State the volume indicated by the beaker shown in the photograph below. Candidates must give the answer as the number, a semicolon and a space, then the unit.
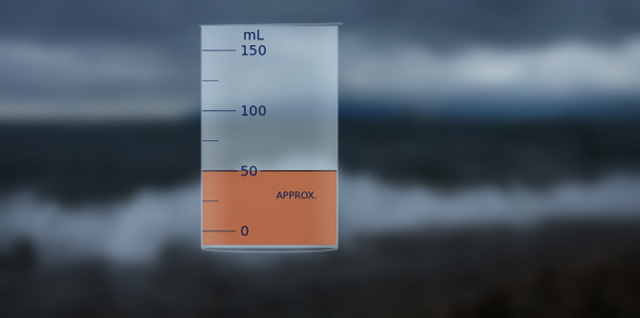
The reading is 50; mL
